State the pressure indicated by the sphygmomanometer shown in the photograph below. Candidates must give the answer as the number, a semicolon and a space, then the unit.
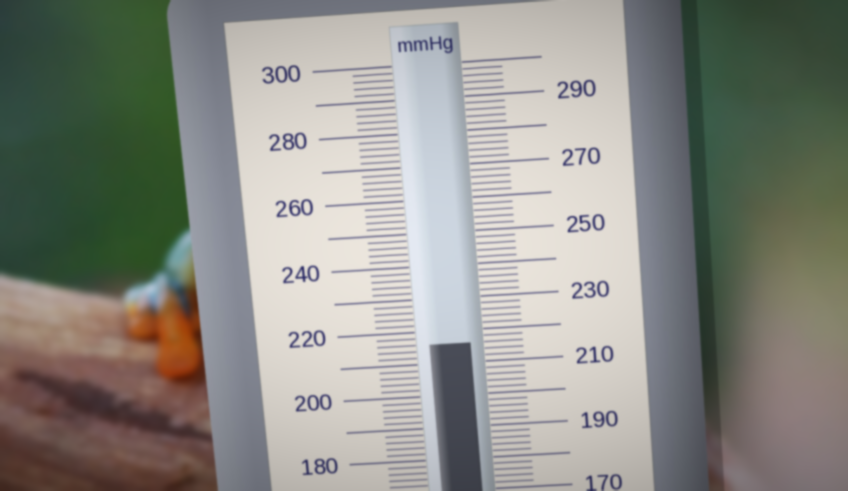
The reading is 216; mmHg
